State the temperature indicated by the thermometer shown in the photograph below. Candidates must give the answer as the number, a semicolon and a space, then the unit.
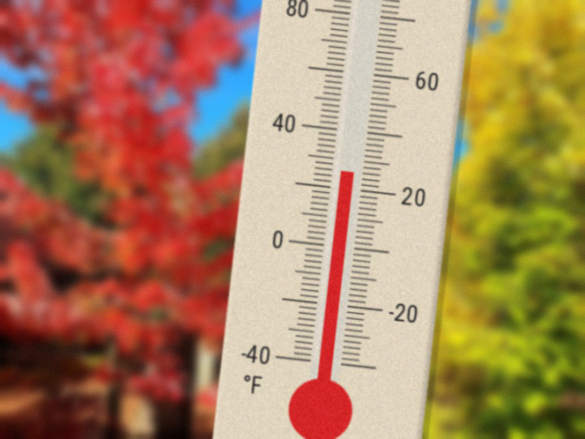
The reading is 26; °F
